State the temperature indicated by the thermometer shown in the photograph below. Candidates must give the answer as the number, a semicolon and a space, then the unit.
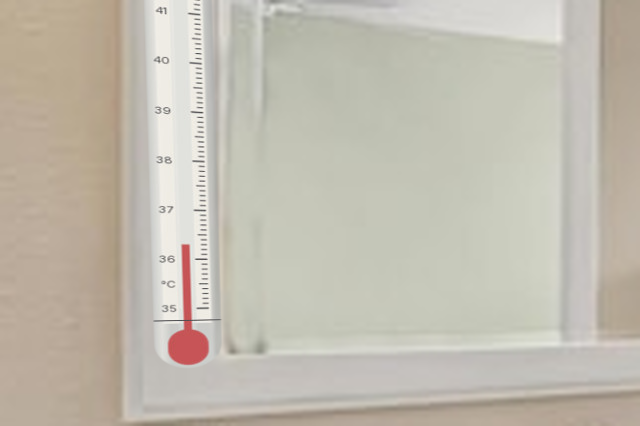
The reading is 36.3; °C
